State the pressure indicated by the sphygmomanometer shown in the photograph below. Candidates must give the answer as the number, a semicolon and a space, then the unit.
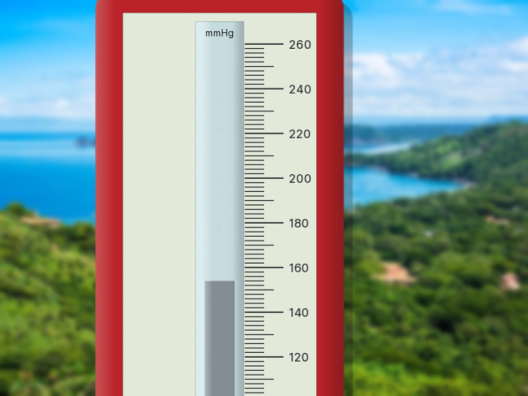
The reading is 154; mmHg
